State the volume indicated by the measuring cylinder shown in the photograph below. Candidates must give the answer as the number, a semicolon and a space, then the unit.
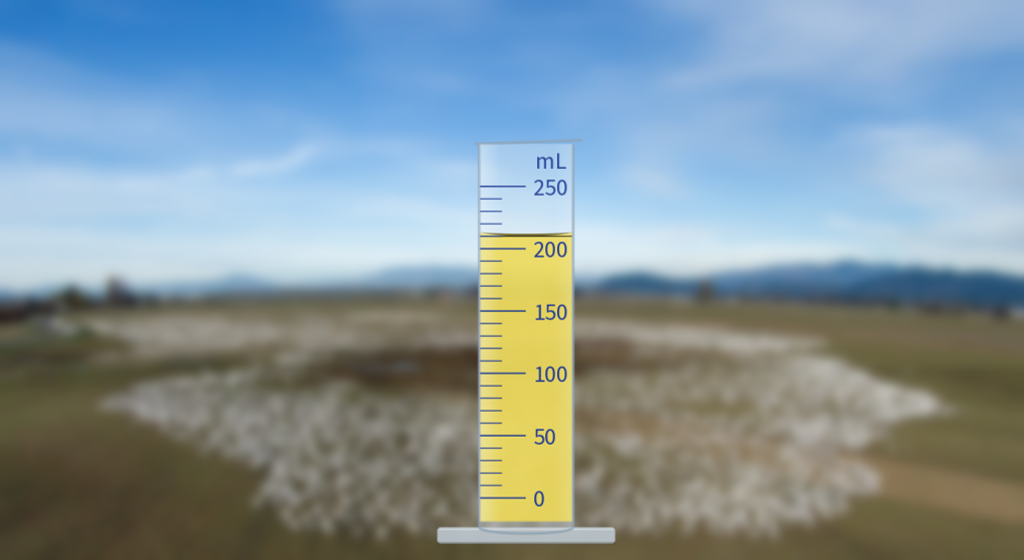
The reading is 210; mL
